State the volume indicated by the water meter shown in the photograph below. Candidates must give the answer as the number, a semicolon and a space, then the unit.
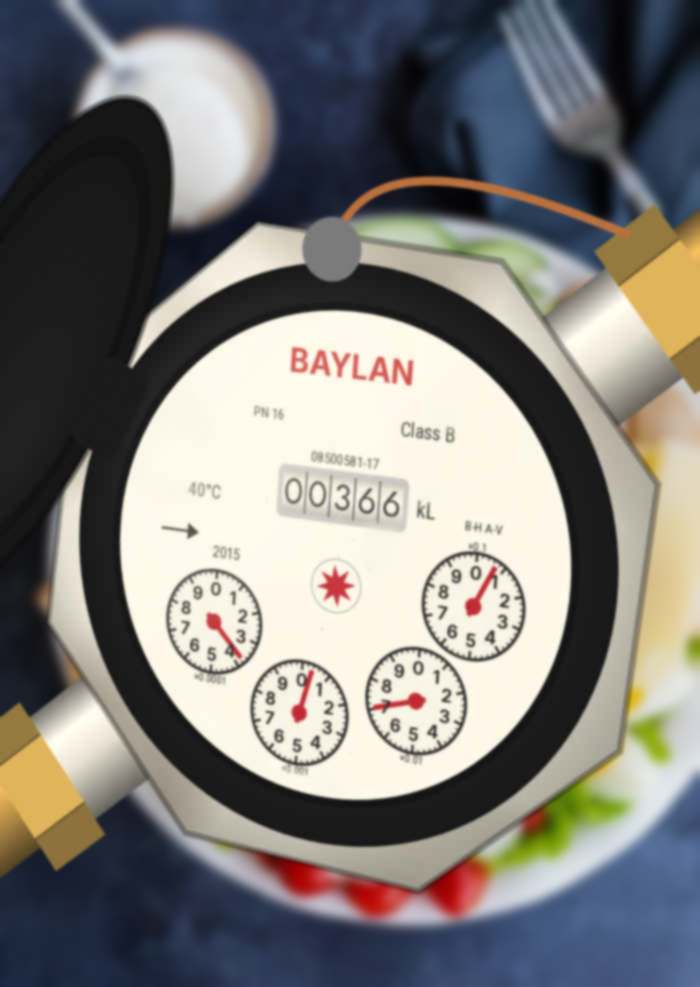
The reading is 366.0703; kL
